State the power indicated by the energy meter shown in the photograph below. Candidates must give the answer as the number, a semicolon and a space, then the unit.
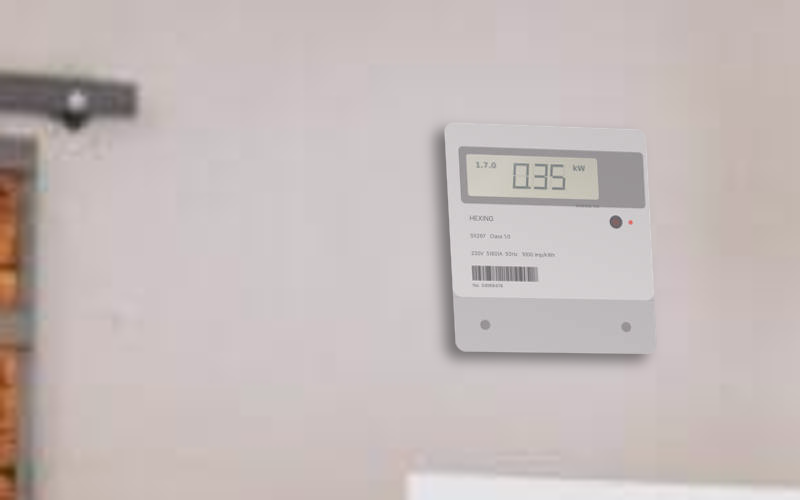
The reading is 0.35; kW
